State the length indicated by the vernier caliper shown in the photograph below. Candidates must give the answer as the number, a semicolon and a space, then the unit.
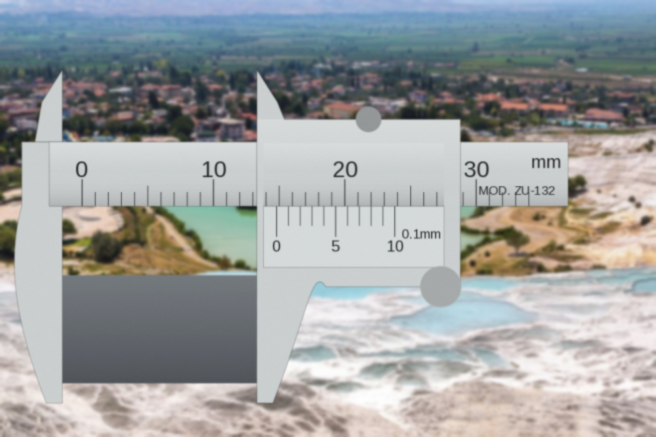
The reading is 14.8; mm
